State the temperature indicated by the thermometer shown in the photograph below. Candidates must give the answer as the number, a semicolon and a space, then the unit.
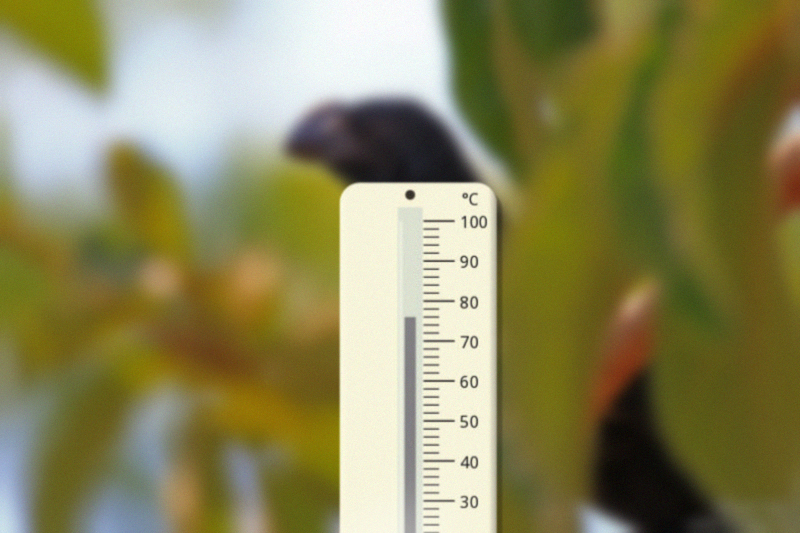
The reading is 76; °C
